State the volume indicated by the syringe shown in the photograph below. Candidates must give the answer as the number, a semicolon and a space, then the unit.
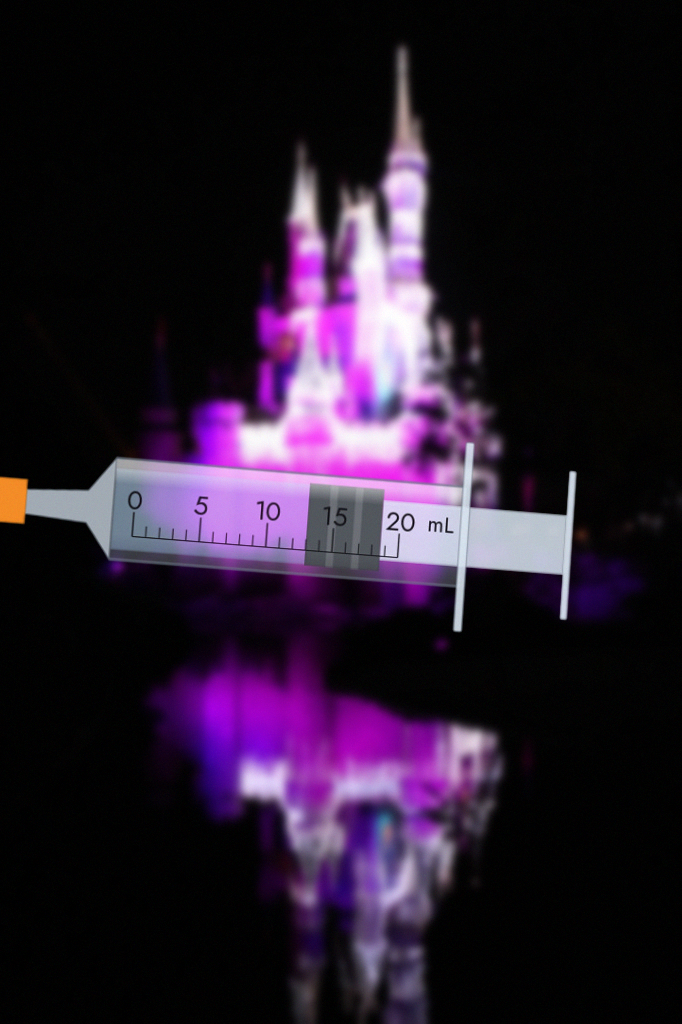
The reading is 13; mL
